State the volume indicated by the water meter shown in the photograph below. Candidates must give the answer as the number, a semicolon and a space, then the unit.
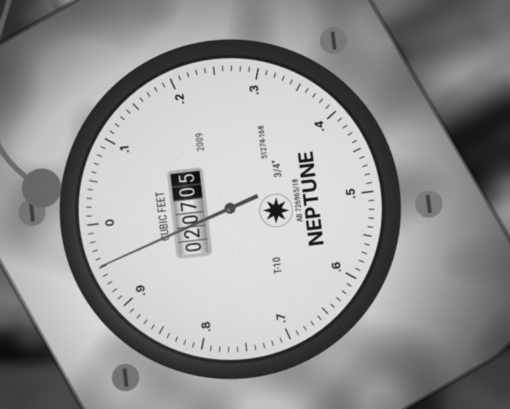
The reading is 20704.95; ft³
